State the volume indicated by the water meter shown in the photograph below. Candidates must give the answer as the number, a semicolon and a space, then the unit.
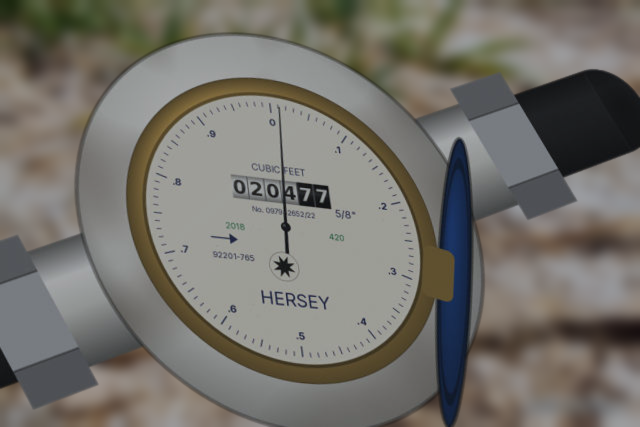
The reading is 20477.01; ft³
